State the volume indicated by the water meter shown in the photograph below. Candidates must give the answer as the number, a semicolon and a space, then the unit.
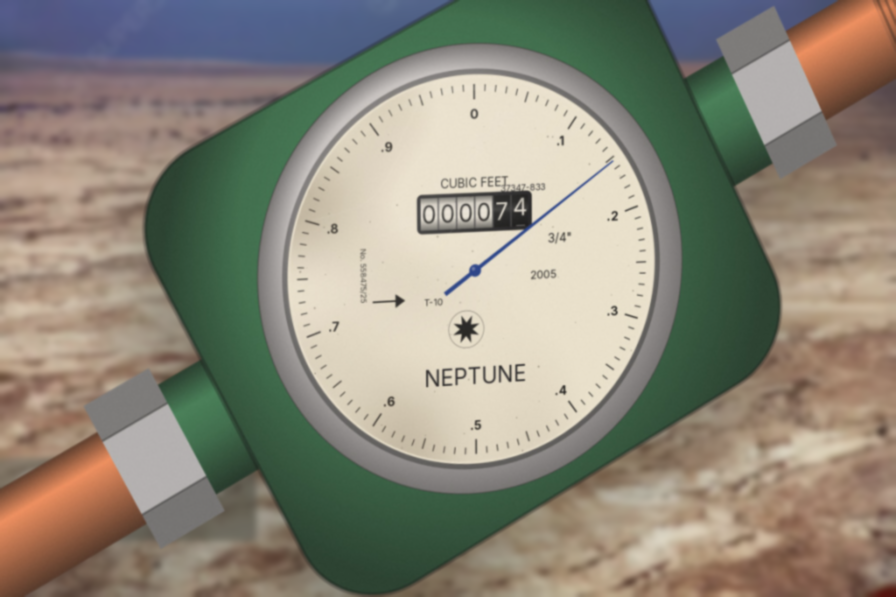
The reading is 74.15; ft³
